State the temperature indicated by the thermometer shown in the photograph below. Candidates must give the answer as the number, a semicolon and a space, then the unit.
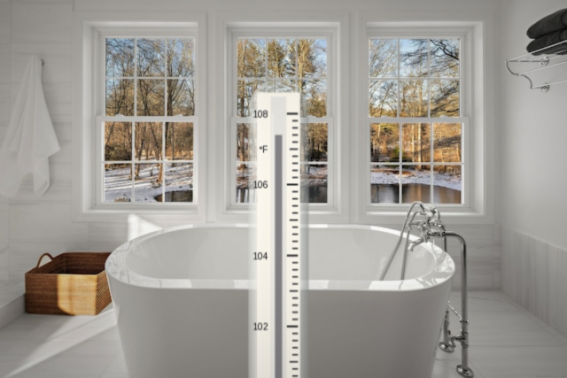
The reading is 107.4; °F
